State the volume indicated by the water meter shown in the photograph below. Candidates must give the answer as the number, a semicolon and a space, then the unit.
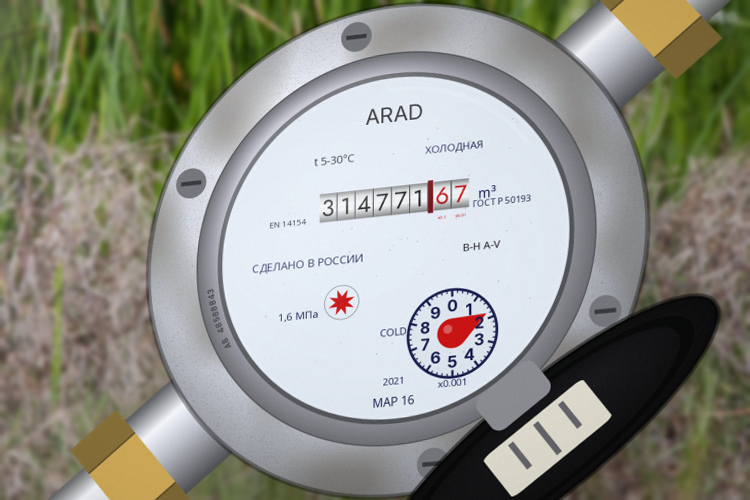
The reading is 314771.671; m³
